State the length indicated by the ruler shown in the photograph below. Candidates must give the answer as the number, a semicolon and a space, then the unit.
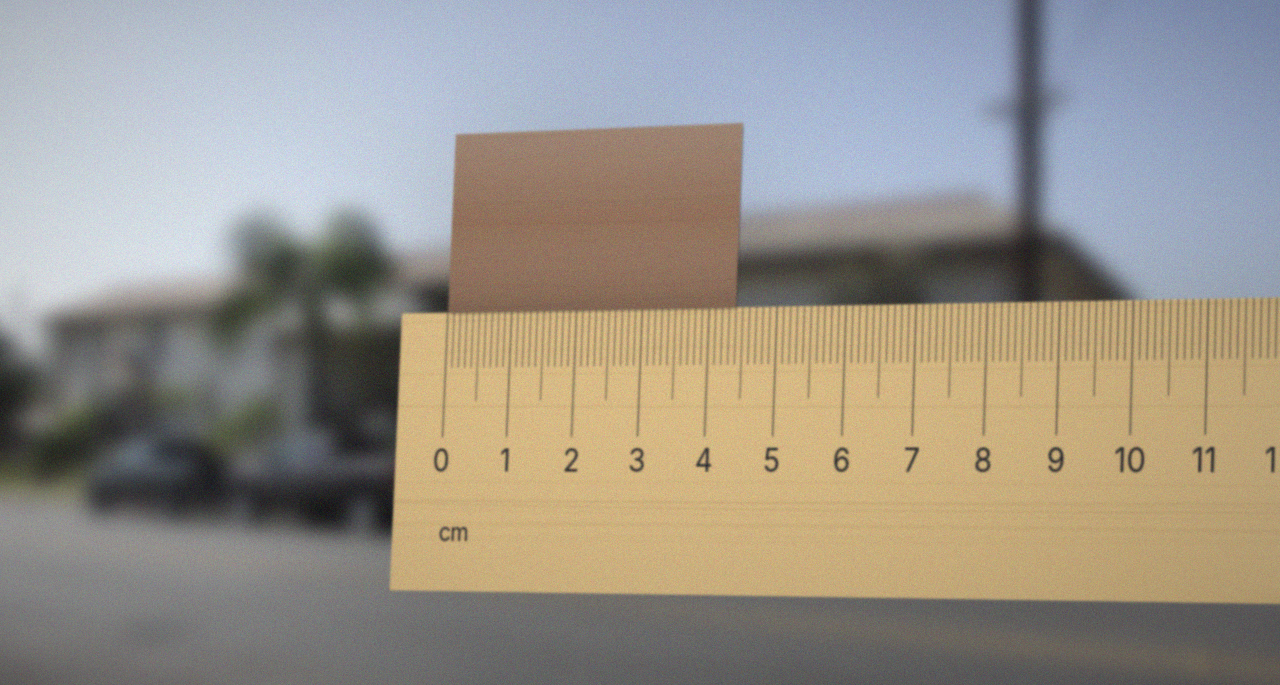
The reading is 4.4; cm
